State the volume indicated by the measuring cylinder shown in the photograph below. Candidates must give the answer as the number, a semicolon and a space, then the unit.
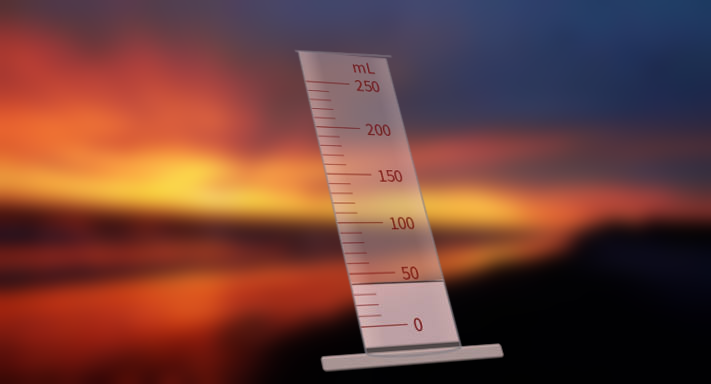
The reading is 40; mL
